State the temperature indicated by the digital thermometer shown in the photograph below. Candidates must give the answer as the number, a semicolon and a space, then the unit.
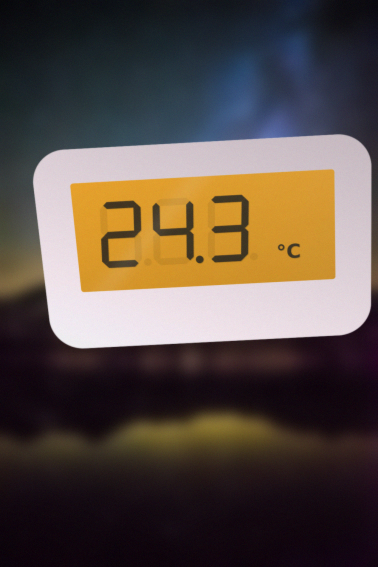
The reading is 24.3; °C
